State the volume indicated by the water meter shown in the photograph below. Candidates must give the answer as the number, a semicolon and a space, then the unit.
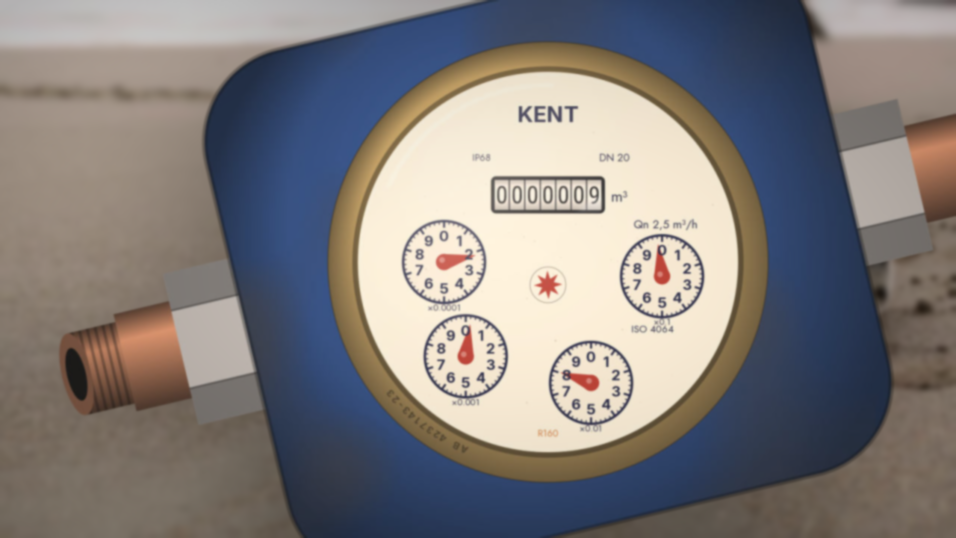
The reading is 8.9802; m³
